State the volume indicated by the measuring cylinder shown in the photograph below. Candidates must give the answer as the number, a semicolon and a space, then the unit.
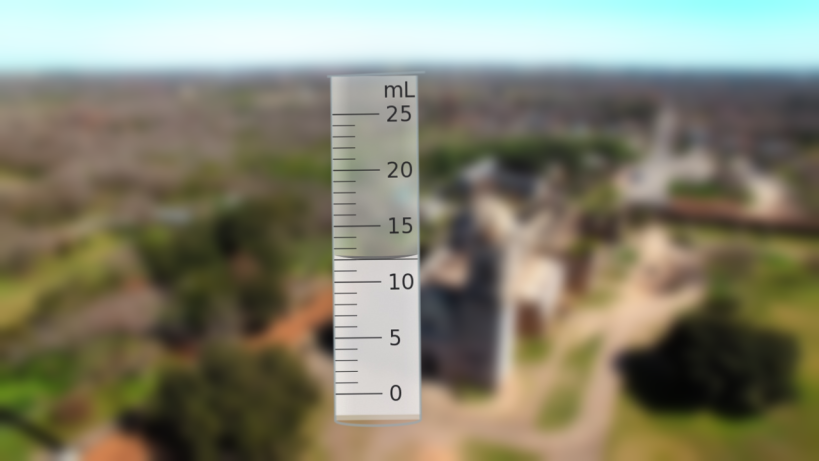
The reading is 12; mL
